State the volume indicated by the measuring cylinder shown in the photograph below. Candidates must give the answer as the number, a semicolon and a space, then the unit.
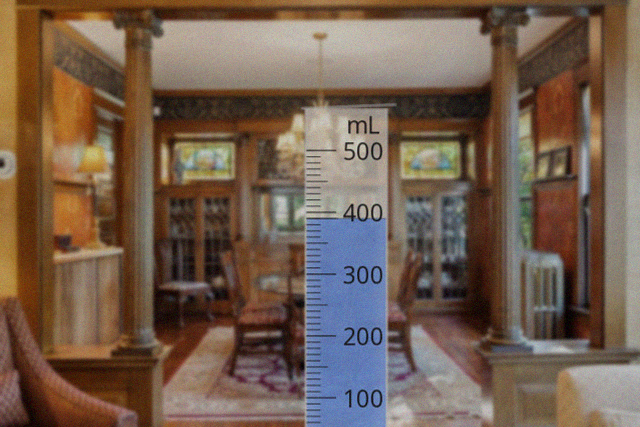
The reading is 390; mL
